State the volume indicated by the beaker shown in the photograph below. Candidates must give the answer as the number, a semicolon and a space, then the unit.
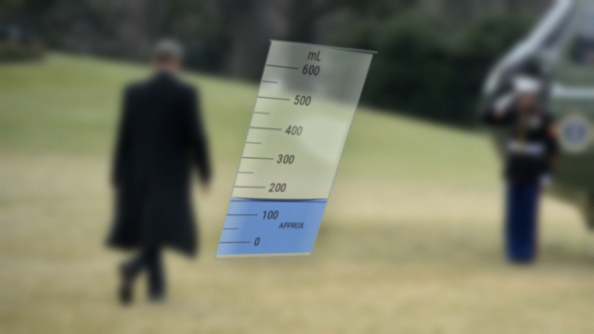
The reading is 150; mL
